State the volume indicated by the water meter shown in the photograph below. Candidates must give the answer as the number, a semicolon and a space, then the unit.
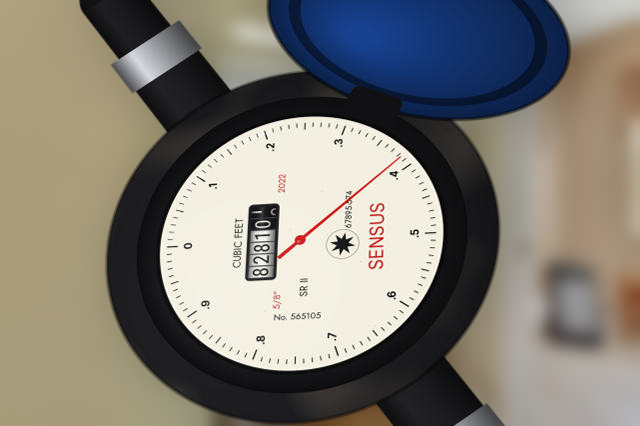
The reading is 828101.38; ft³
